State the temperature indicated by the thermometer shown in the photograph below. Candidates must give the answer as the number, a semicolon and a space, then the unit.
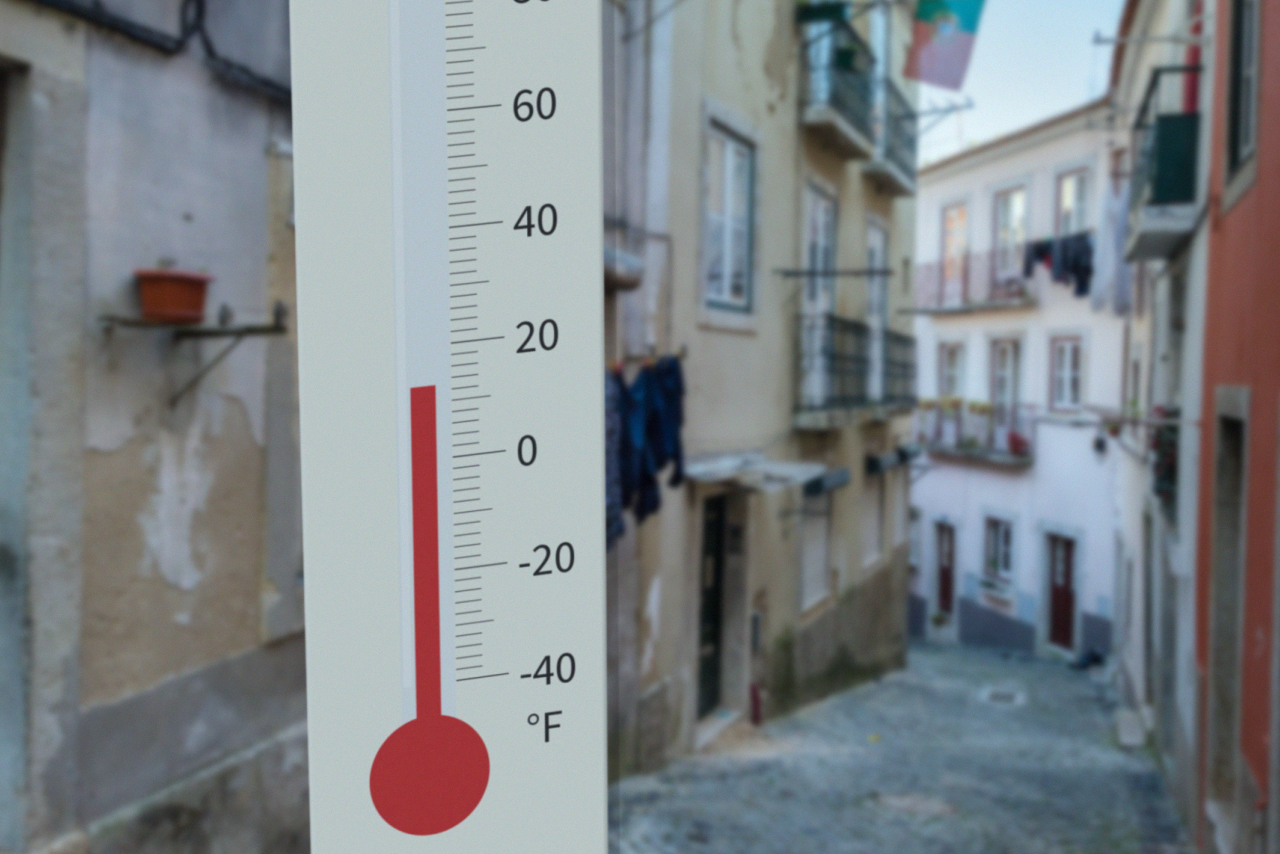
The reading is 13; °F
